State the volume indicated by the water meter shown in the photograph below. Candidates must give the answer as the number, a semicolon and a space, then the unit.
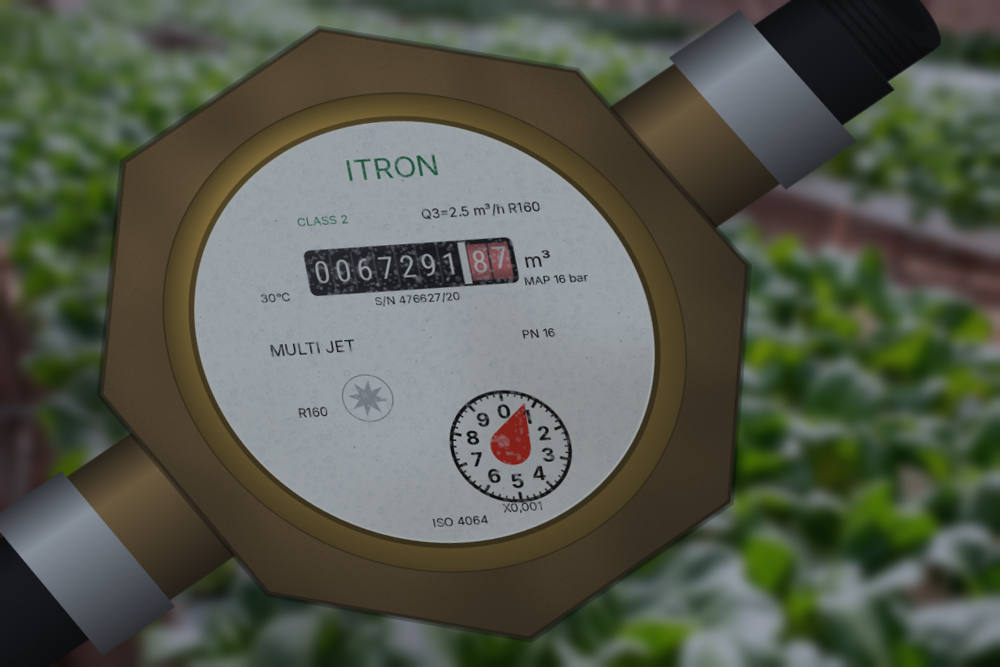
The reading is 67291.870; m³
